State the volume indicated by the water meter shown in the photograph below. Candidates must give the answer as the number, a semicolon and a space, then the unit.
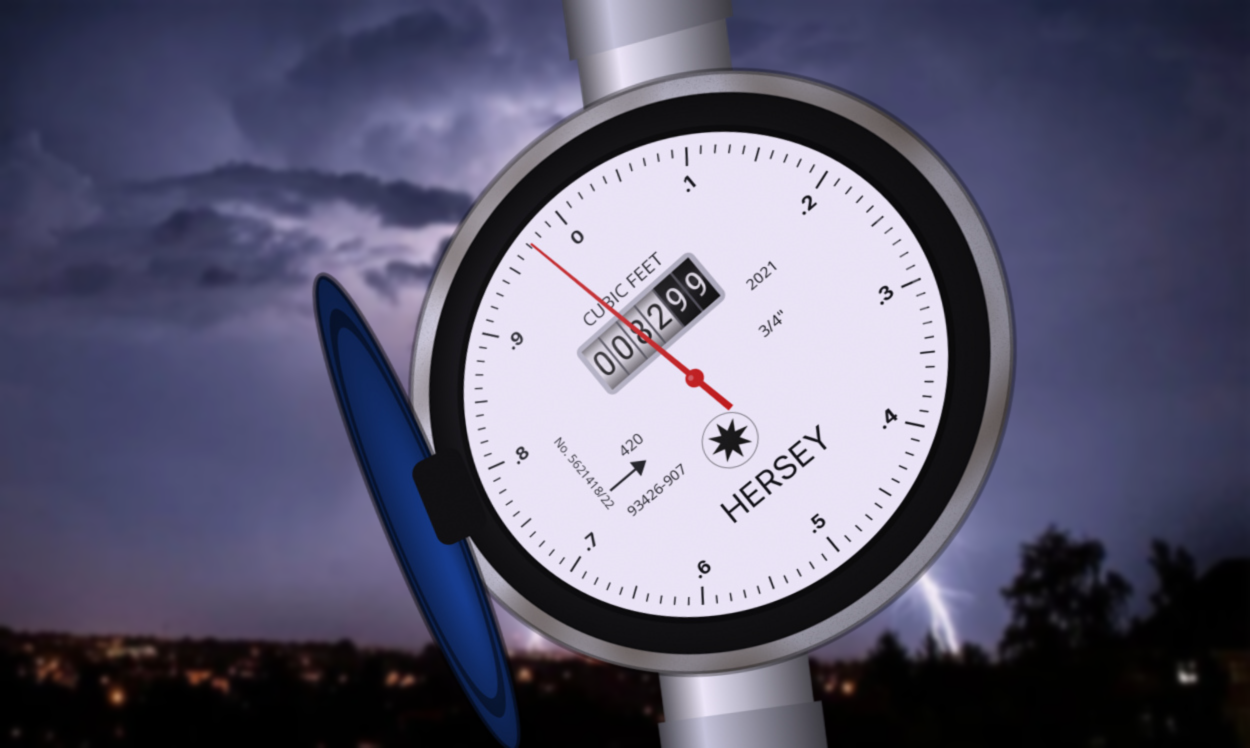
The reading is 8298.97; ft³
